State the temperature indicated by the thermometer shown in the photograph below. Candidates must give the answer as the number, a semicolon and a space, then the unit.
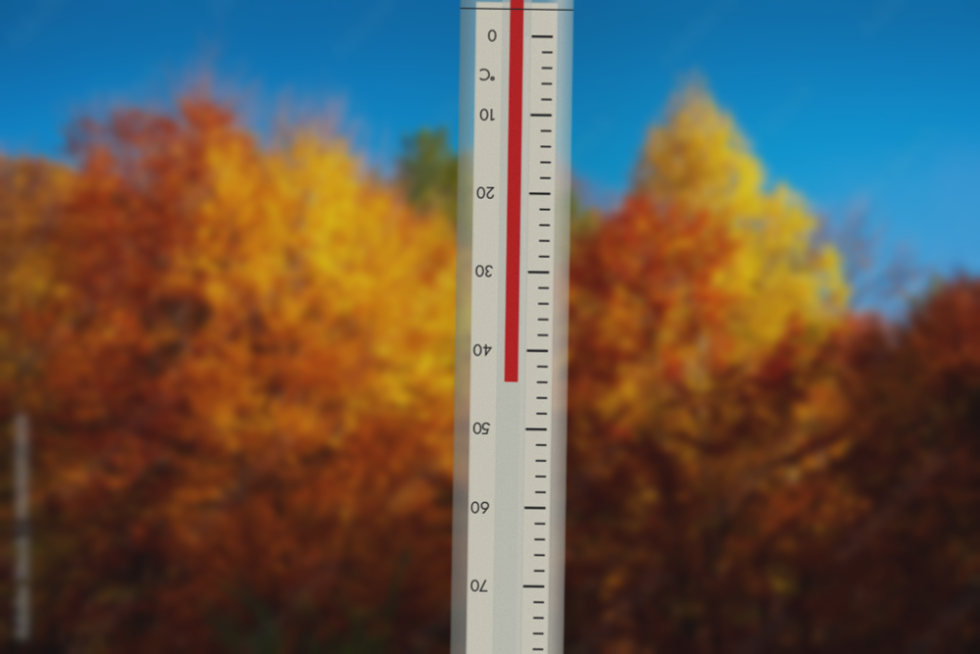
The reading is 44; °C
